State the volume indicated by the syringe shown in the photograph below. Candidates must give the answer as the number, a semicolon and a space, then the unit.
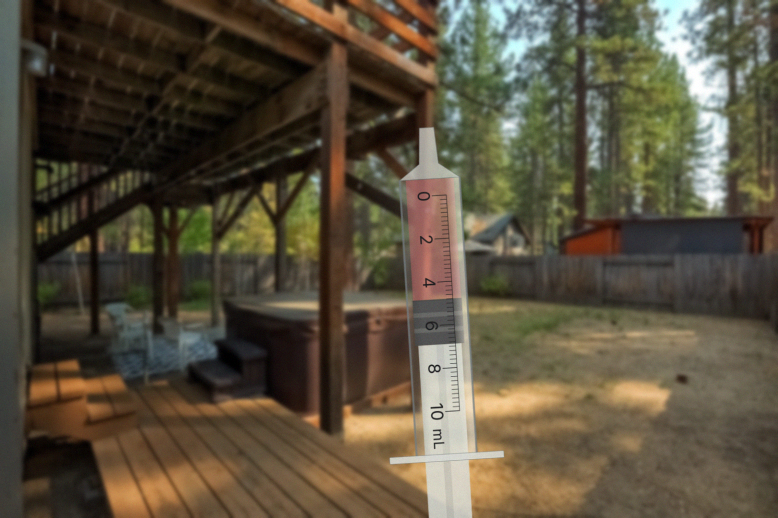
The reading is 4.8; mL
